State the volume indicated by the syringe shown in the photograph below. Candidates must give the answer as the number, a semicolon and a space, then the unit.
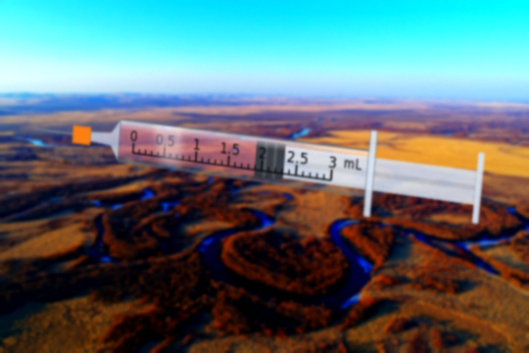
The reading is 1.9; mL
